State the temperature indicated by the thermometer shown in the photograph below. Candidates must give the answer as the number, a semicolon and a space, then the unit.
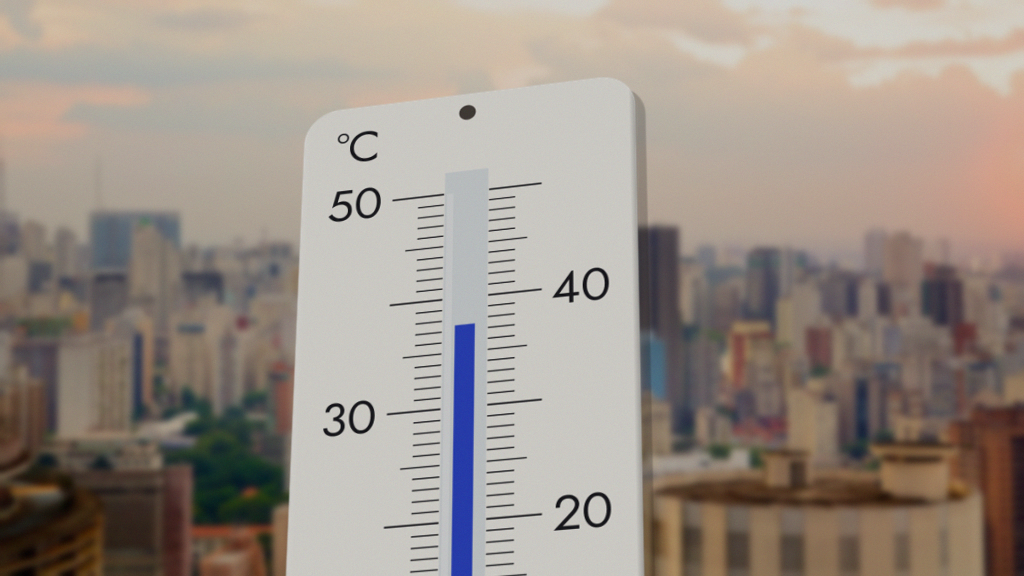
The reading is 37.5; °C
